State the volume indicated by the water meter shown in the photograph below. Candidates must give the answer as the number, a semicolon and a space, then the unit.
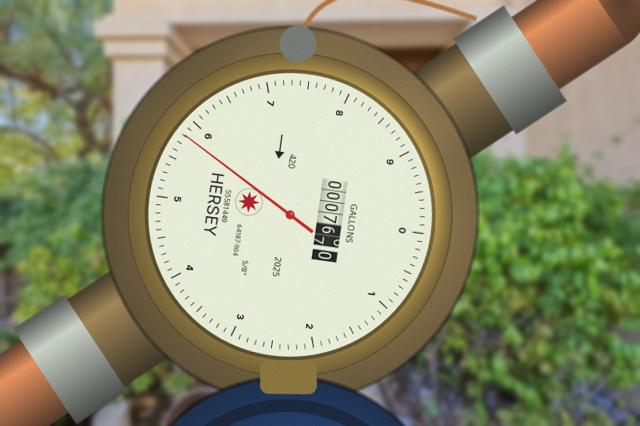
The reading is 7665.8; gal
